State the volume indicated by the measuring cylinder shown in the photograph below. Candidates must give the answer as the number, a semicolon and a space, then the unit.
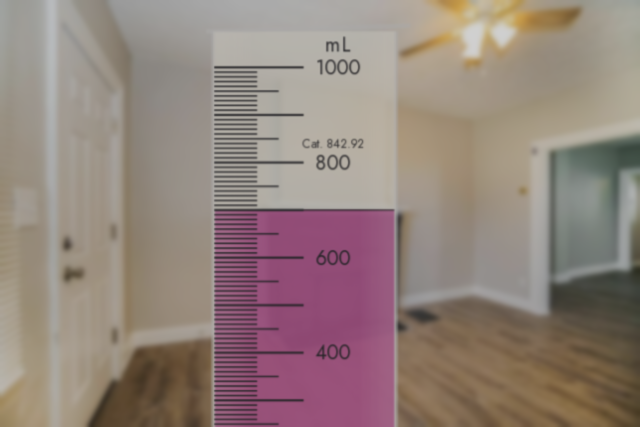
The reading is 700; mL
